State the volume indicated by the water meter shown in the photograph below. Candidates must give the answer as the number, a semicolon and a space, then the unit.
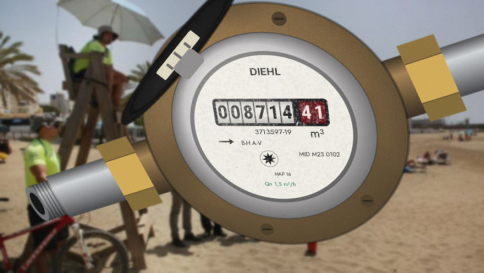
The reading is 8714.41; m³
